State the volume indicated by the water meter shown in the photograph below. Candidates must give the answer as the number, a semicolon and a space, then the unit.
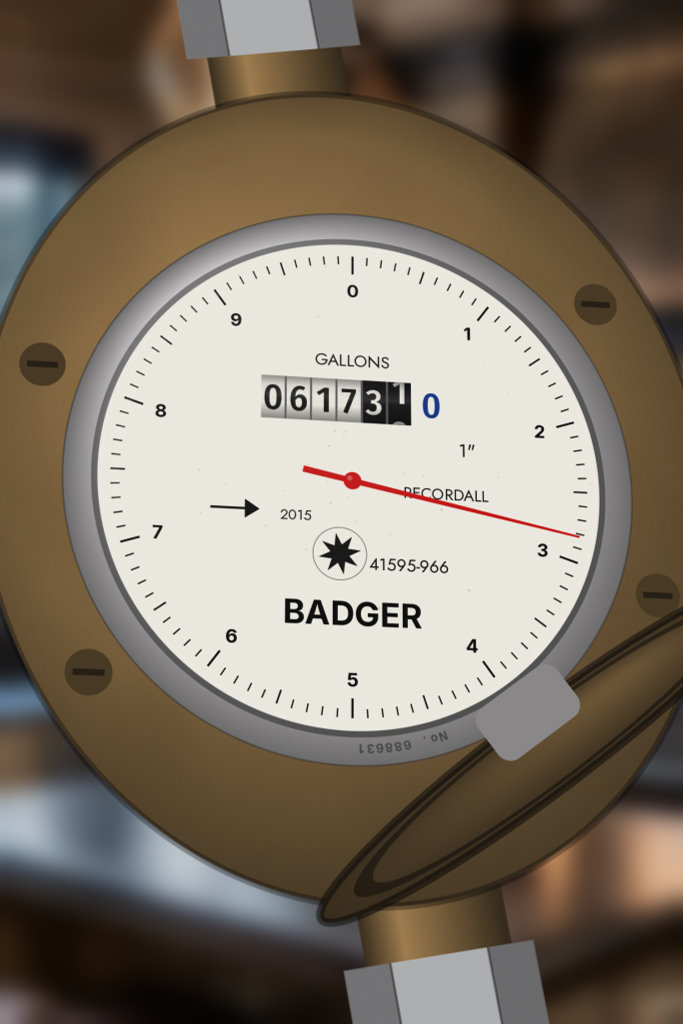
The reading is 617312.8; gal
